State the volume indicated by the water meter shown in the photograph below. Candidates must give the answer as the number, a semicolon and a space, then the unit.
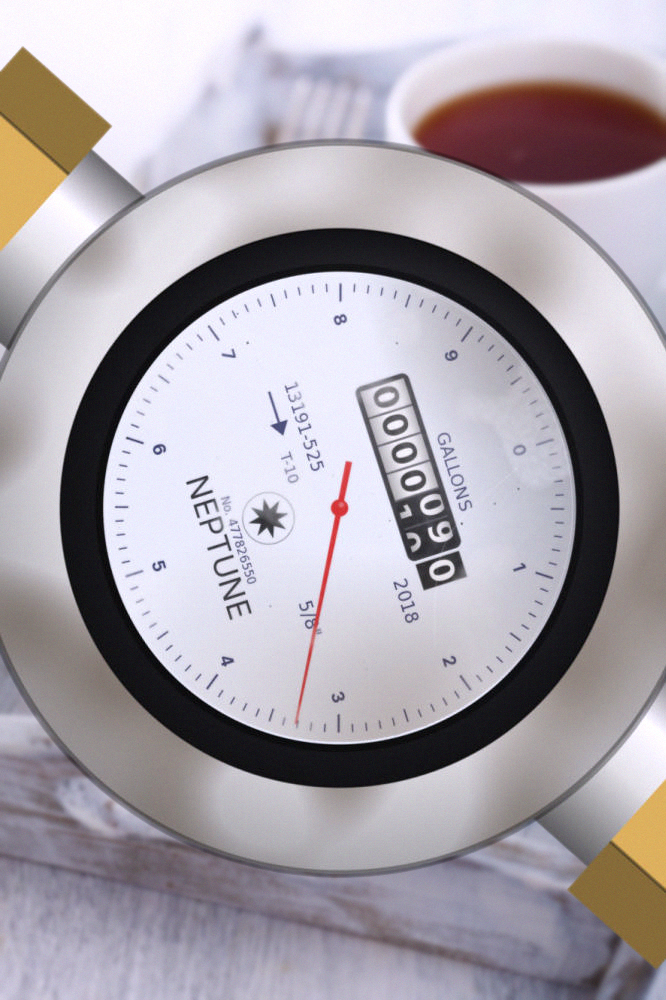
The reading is 93.3; gal
